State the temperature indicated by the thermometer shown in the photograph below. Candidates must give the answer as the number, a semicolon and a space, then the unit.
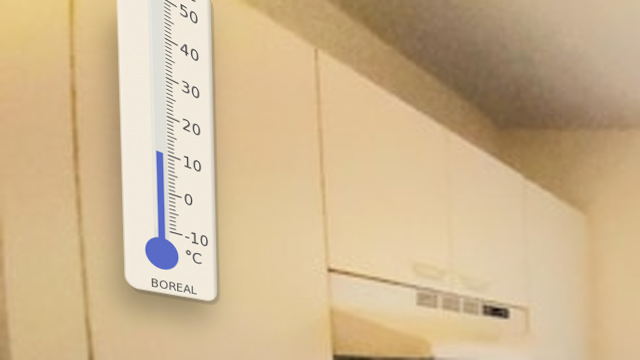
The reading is 10; °C
